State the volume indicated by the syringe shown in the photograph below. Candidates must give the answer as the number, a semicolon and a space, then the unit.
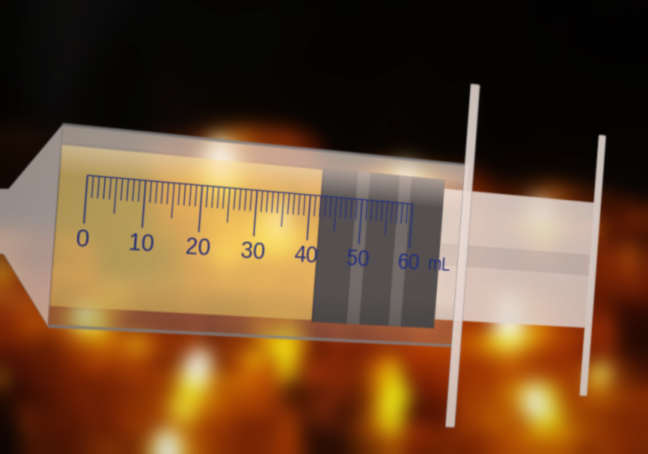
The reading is 42; mL
